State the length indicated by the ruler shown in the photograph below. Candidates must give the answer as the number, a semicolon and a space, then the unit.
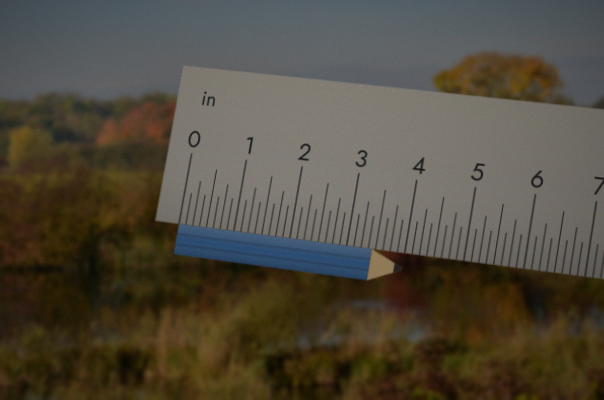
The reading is 4; in
